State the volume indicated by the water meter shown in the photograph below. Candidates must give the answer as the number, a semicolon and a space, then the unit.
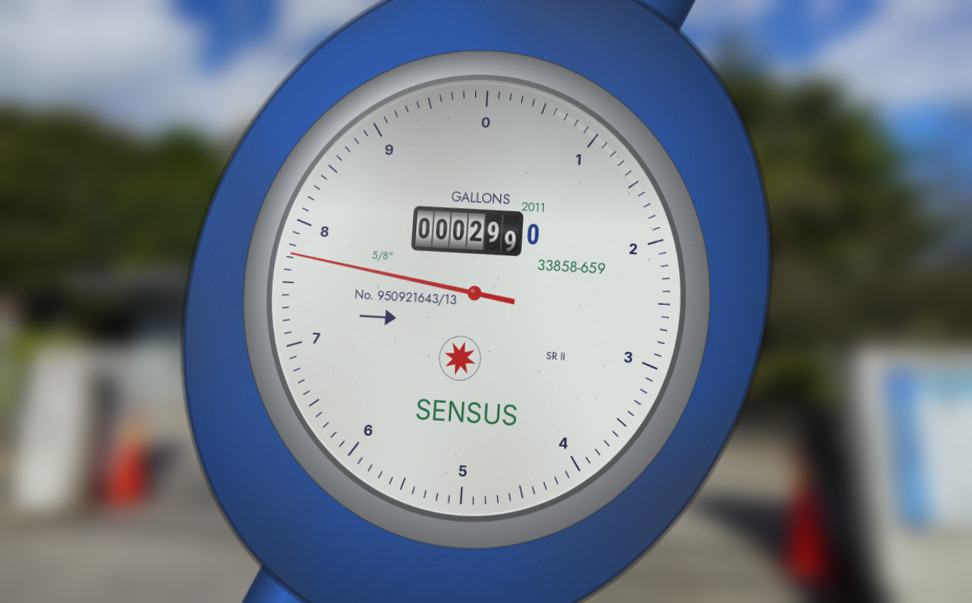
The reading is 2987.7; gal
